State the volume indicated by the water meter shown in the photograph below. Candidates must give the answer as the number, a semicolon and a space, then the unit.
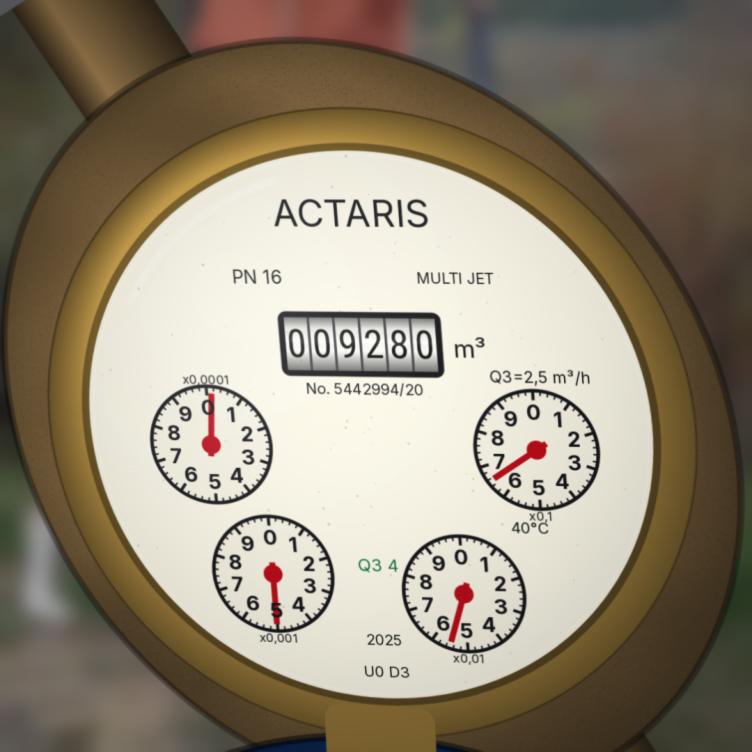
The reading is 9280.6550; m³
